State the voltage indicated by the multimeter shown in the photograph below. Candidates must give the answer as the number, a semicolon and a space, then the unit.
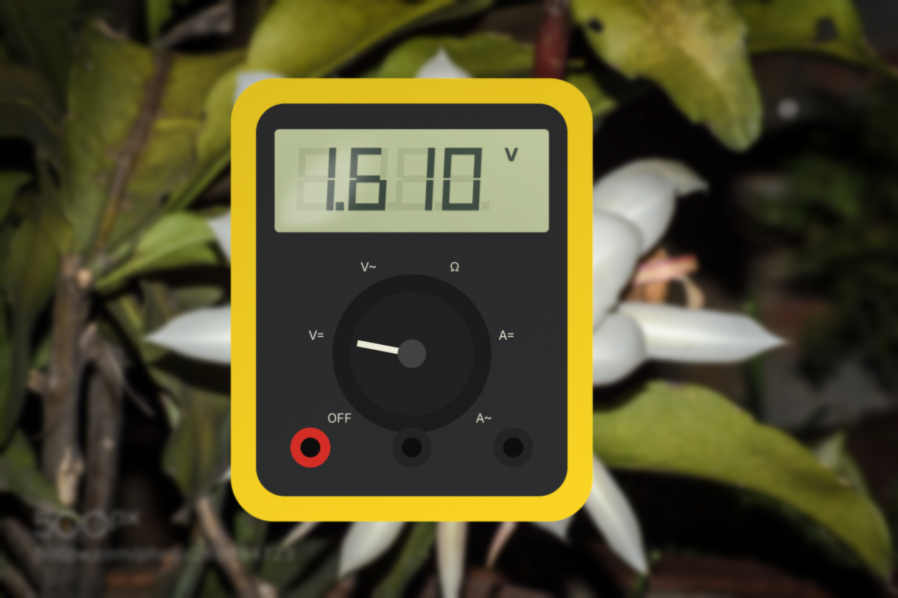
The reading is 1.610; V
